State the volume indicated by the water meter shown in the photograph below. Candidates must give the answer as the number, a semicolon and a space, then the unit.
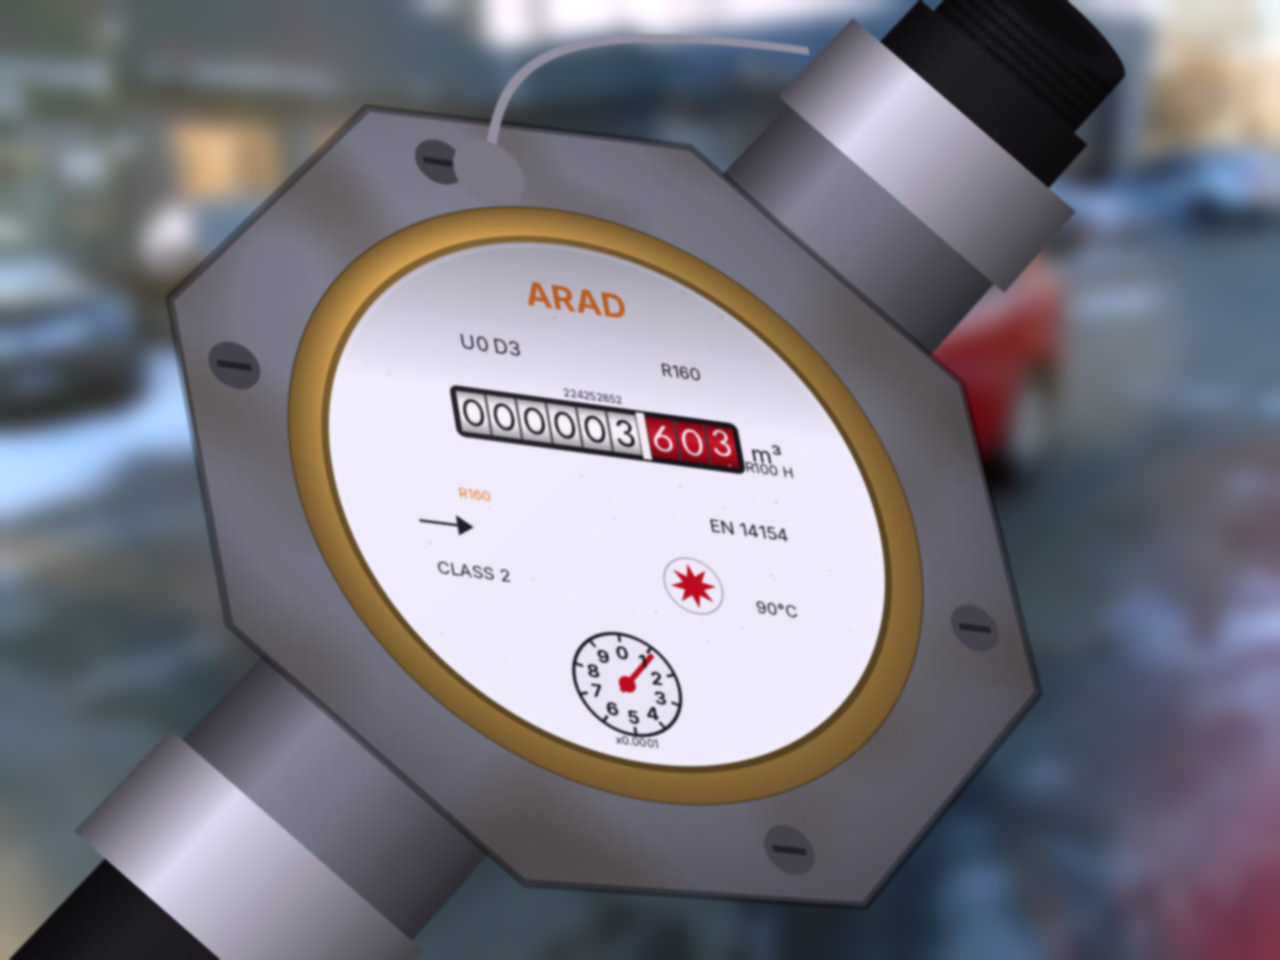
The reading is 3.6031; m³
